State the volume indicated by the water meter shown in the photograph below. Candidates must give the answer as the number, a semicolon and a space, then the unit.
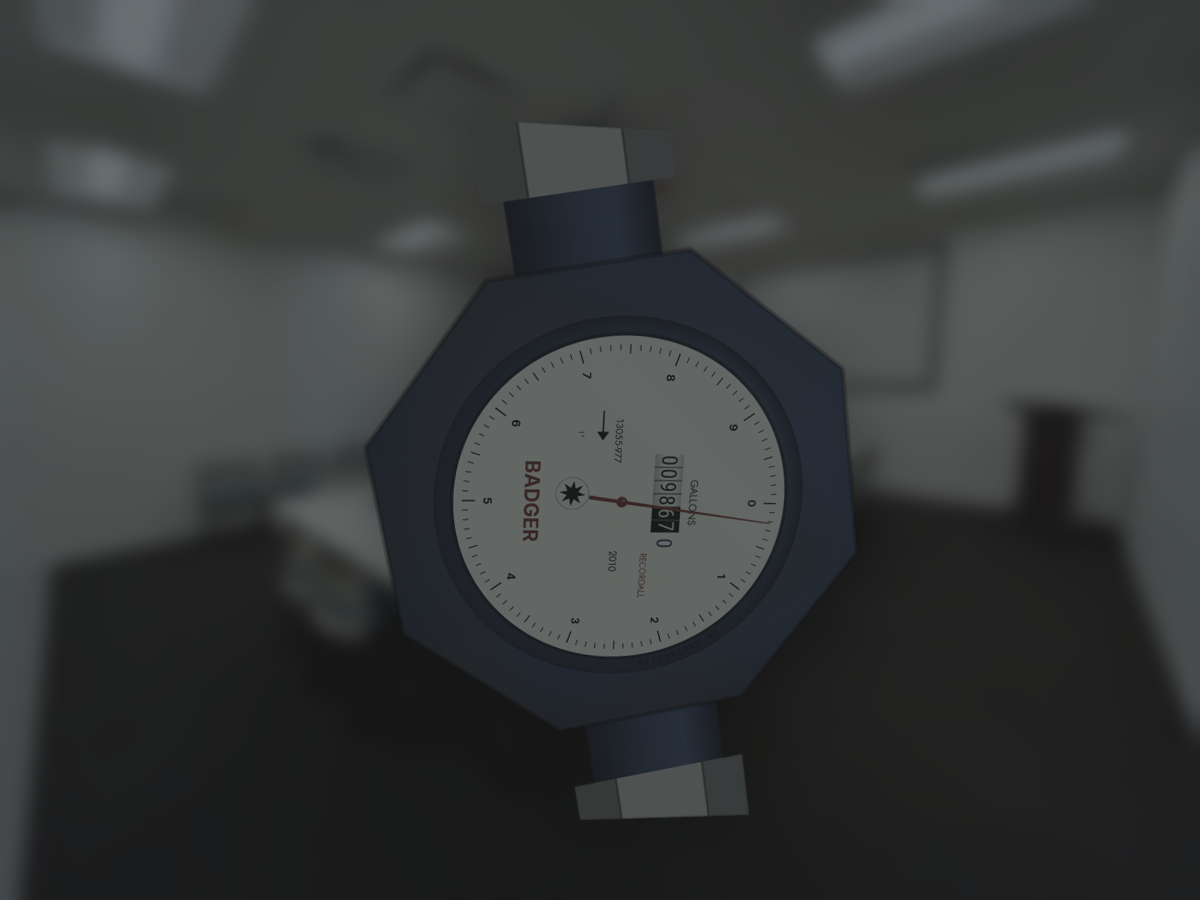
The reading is 98670.2; gal
